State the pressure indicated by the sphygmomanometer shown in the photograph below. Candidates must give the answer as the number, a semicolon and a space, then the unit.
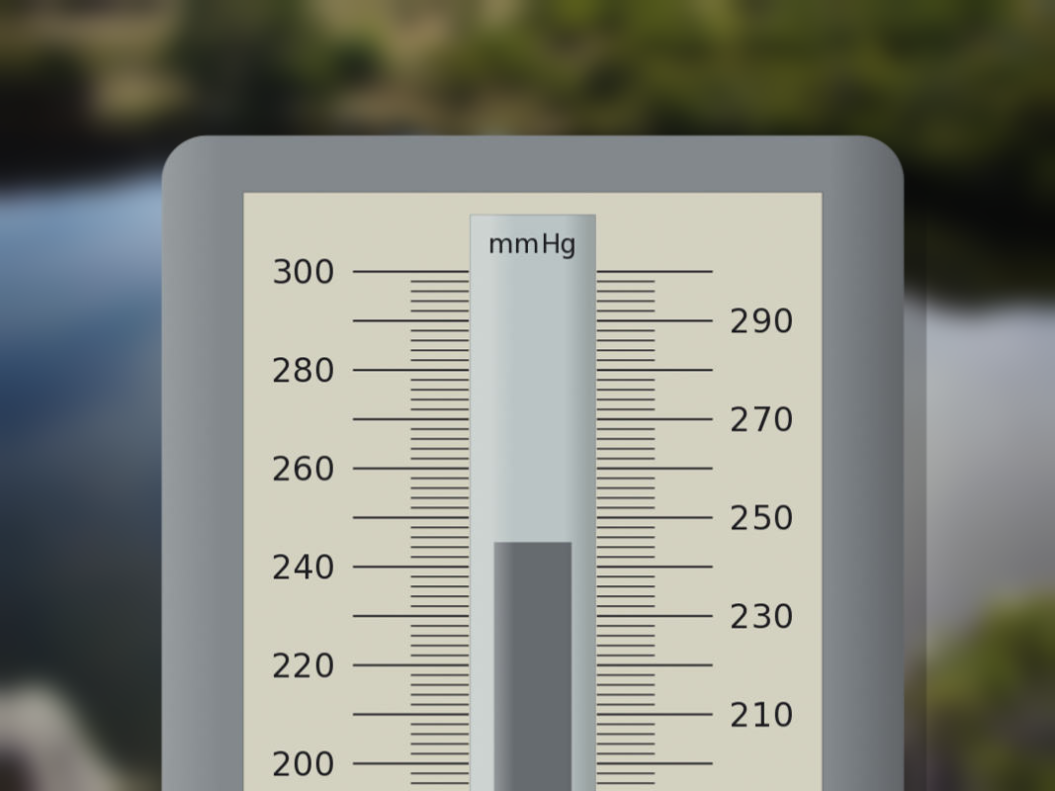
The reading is 245; mmHg
